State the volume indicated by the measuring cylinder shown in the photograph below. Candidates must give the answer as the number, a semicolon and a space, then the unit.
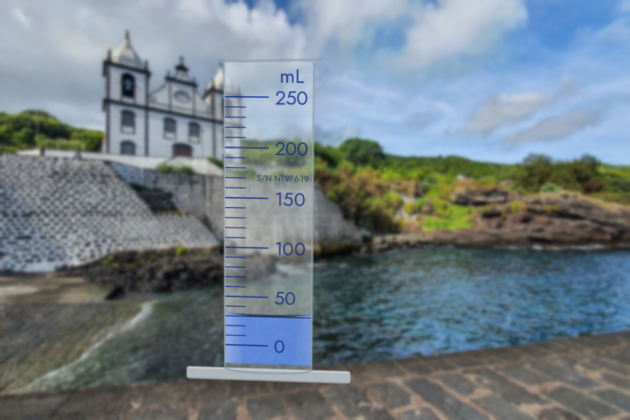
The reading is 30; mL
